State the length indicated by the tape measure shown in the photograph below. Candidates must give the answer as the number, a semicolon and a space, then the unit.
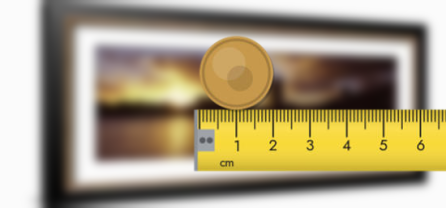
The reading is 2; cm
